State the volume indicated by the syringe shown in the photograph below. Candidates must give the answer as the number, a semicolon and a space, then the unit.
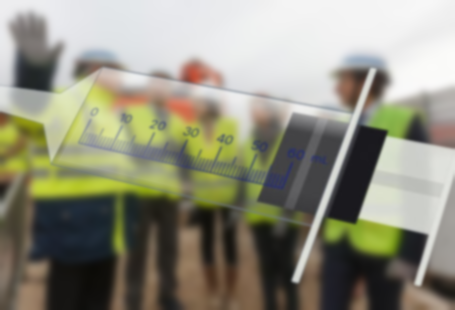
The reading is 55; mL
